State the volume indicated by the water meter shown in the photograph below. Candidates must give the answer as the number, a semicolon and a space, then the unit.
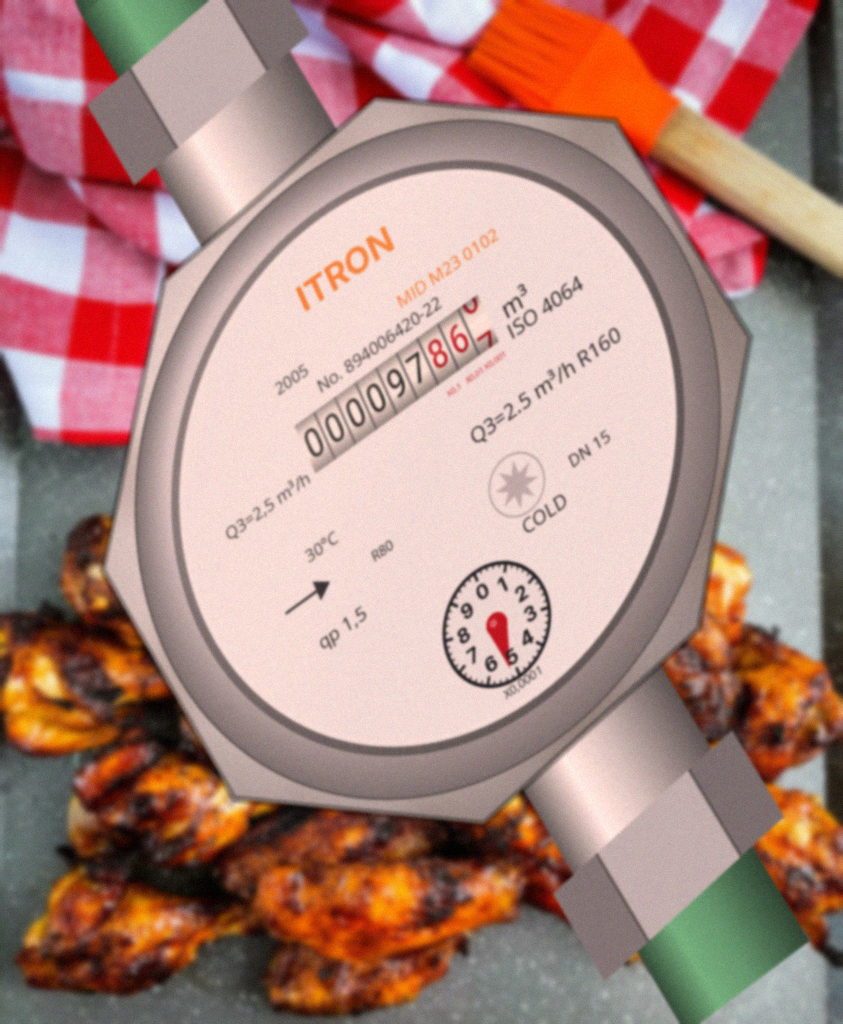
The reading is 97.8665; m³
